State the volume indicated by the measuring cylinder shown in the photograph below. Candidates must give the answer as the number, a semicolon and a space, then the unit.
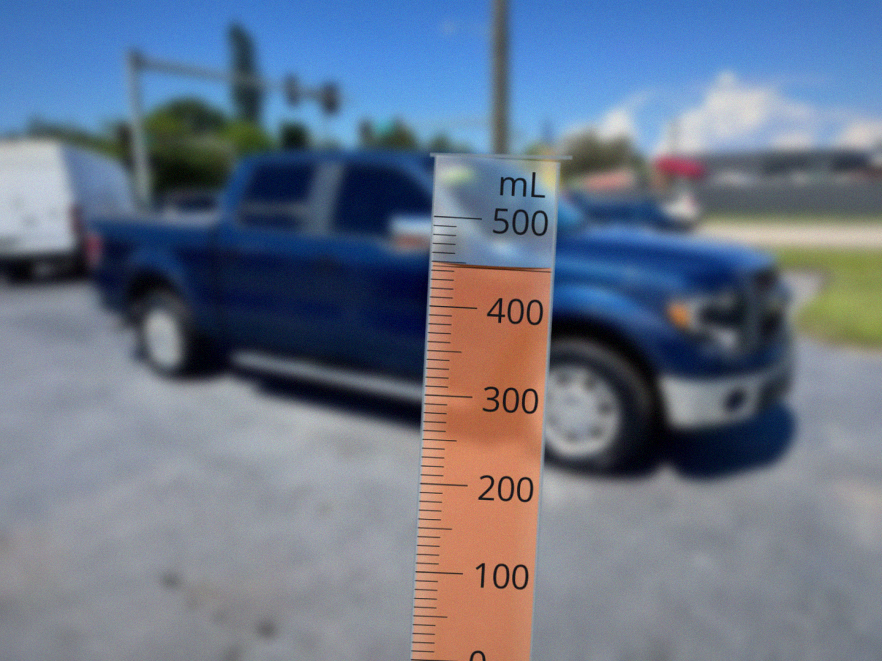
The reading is 445; mL
